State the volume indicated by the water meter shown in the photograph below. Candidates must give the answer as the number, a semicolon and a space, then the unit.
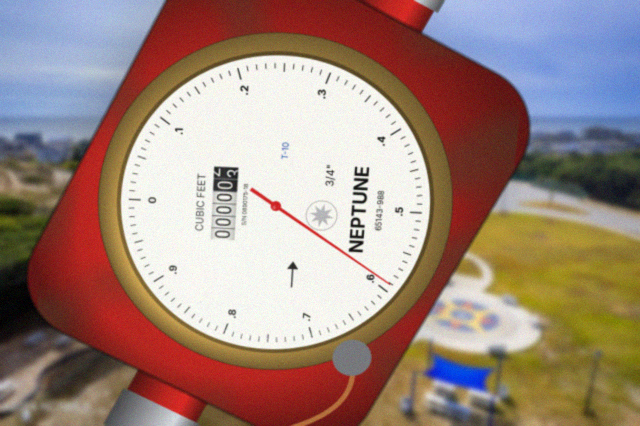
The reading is 2.59; ft³
